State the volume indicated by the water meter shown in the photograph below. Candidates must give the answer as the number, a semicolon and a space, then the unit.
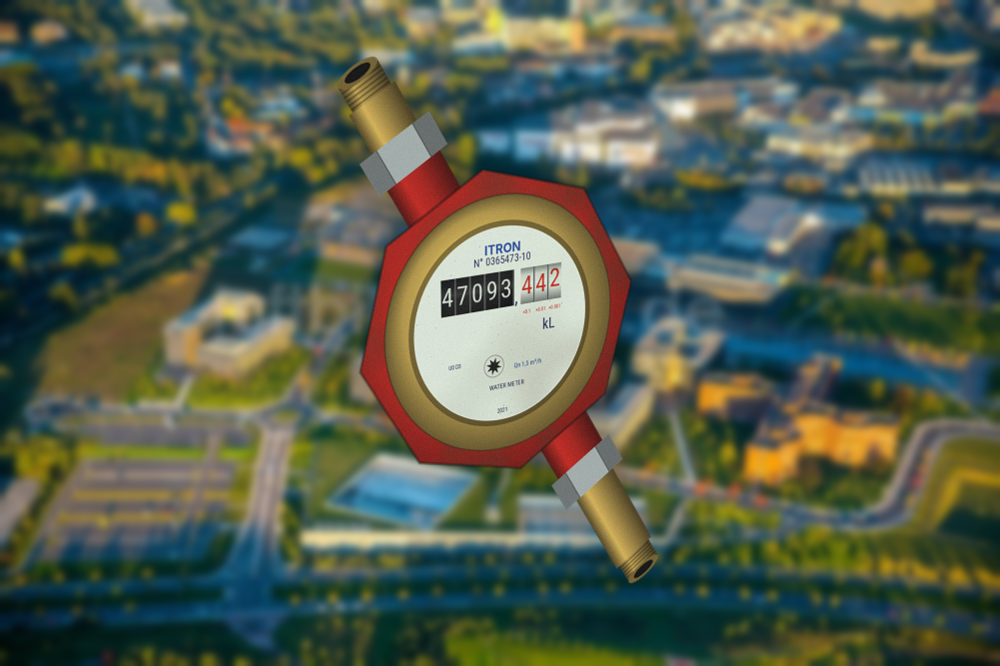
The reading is 47093.442; kL
